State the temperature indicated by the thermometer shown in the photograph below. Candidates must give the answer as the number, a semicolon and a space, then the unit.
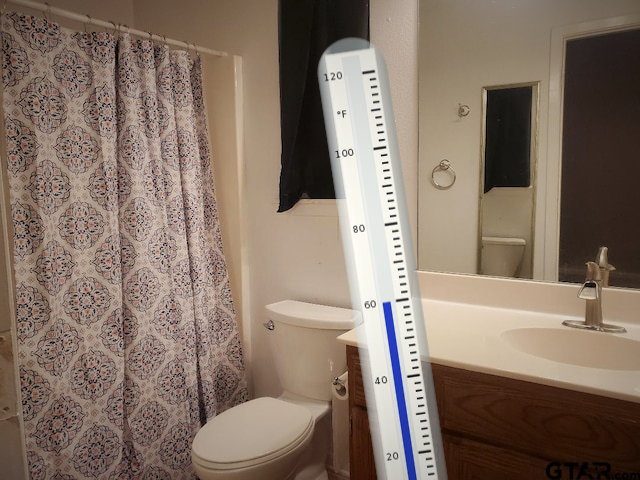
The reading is 60; °F
